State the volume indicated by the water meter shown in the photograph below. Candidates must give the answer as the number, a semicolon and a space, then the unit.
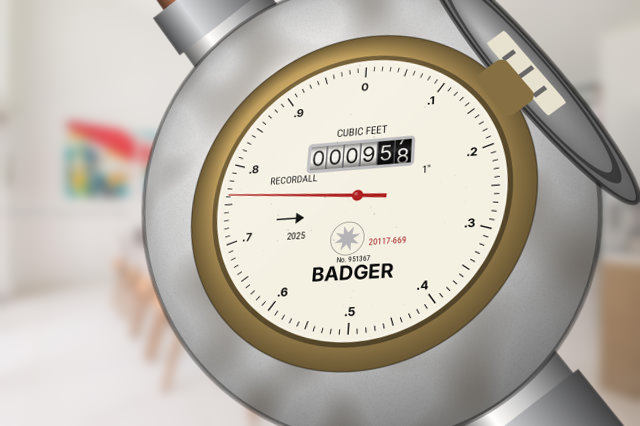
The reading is 957.76; ft³
